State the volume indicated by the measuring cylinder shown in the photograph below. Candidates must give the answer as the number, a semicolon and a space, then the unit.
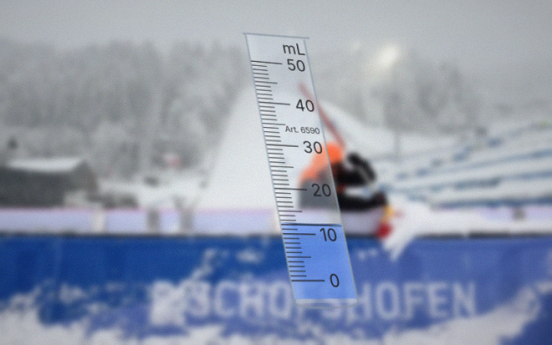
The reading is 12; mL
